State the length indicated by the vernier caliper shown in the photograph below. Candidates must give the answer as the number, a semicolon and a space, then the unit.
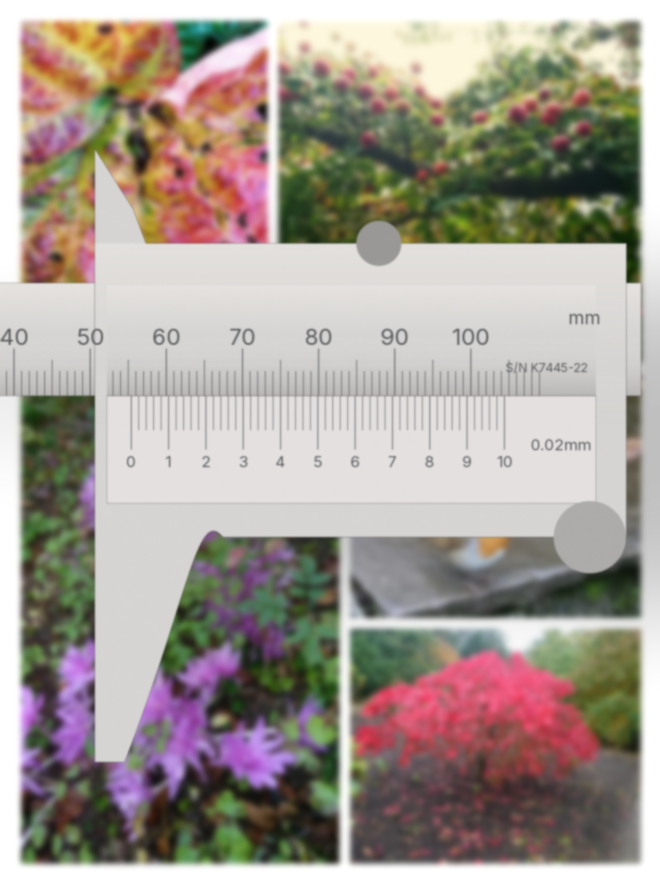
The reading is 55.4; mm
